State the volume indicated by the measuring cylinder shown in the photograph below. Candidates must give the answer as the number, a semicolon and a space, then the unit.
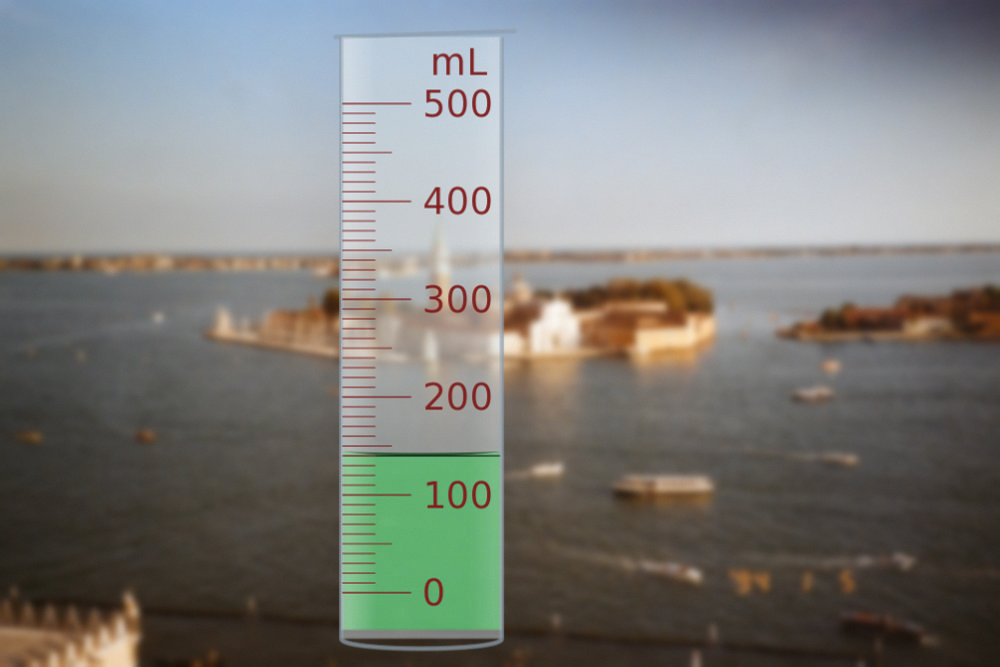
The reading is 140; mL
